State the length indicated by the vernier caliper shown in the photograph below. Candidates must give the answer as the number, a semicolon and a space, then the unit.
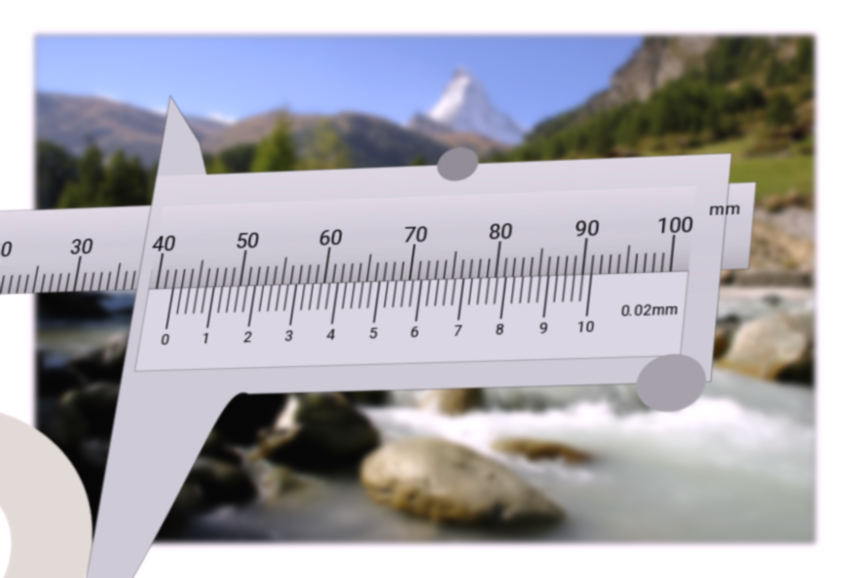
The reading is 42.0; mm
